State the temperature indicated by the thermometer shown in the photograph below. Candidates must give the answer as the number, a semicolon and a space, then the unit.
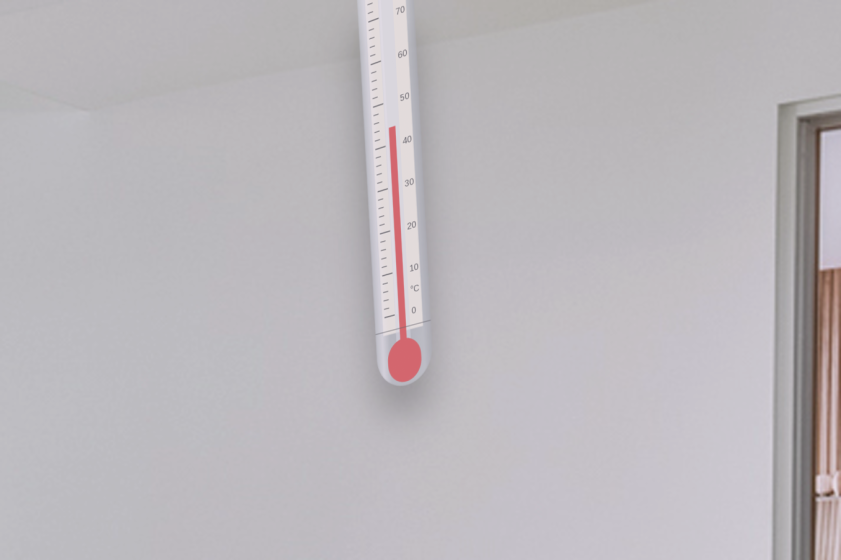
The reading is 44; °C
